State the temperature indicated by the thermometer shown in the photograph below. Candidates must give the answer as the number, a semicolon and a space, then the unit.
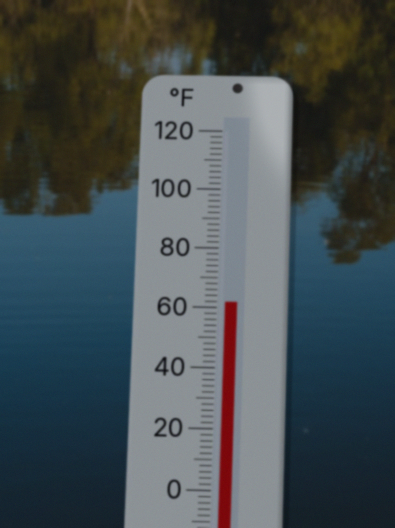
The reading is 62; °F
